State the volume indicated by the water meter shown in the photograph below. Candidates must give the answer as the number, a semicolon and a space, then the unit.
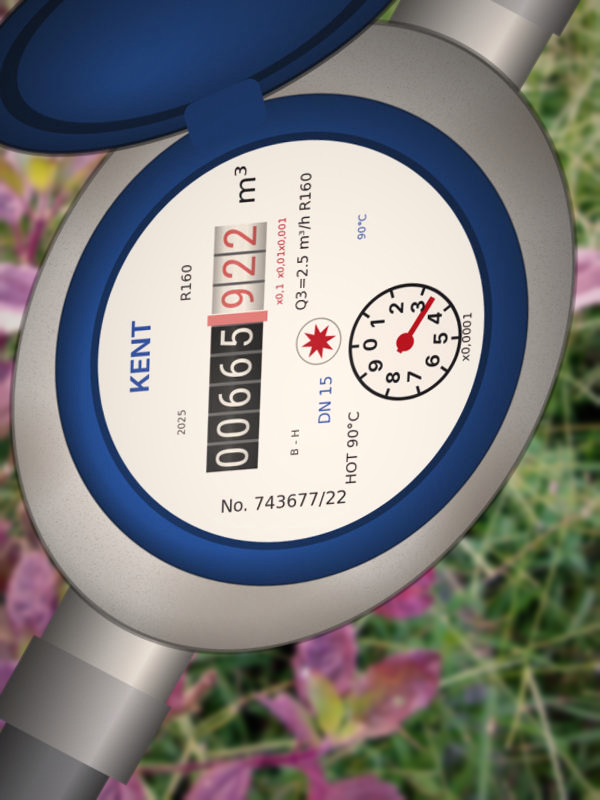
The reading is 665.9223; m³
